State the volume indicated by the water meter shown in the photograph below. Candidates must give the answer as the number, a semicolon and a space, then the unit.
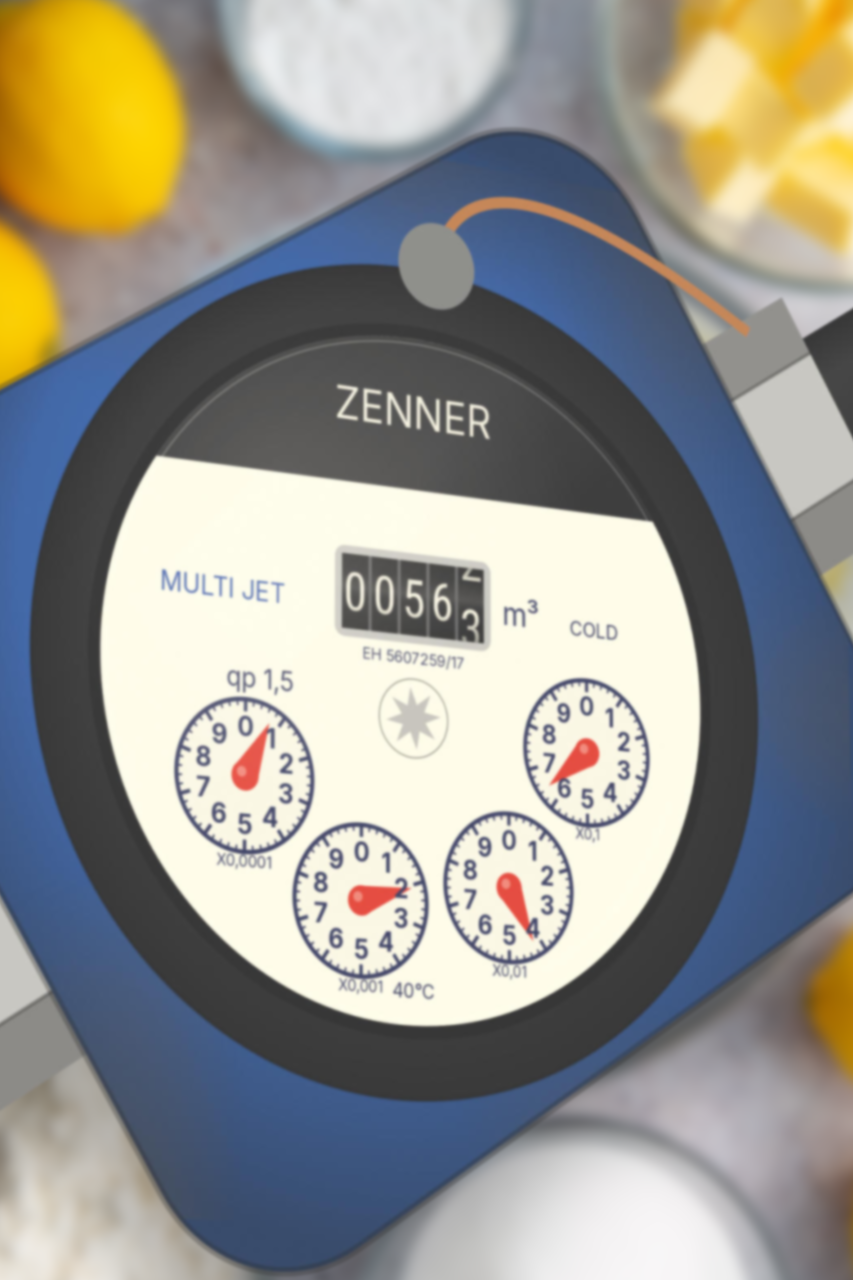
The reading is 562.6420; m³
